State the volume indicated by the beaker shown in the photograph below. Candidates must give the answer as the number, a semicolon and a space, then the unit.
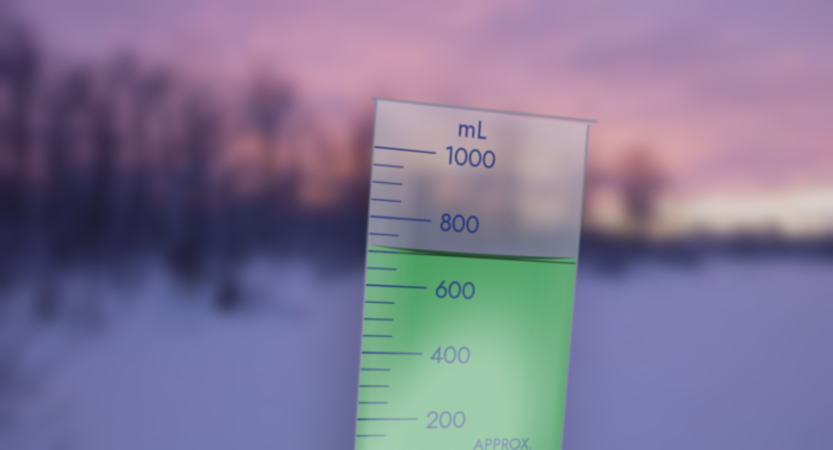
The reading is 700; mL
